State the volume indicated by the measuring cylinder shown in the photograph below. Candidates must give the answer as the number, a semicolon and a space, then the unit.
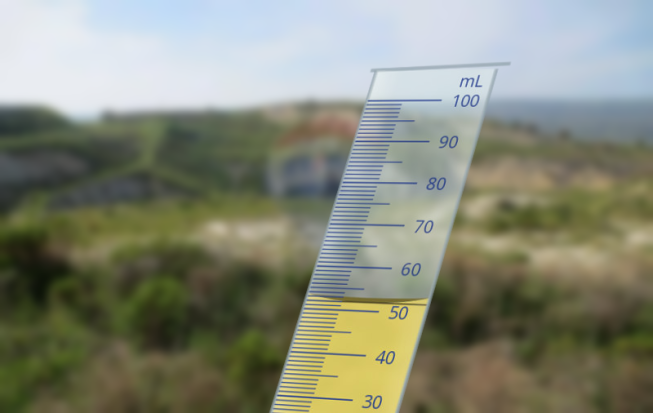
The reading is 52; mL
